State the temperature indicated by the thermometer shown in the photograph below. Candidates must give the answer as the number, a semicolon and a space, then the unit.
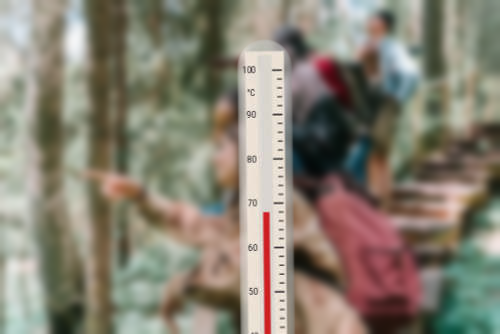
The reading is 68; °C
